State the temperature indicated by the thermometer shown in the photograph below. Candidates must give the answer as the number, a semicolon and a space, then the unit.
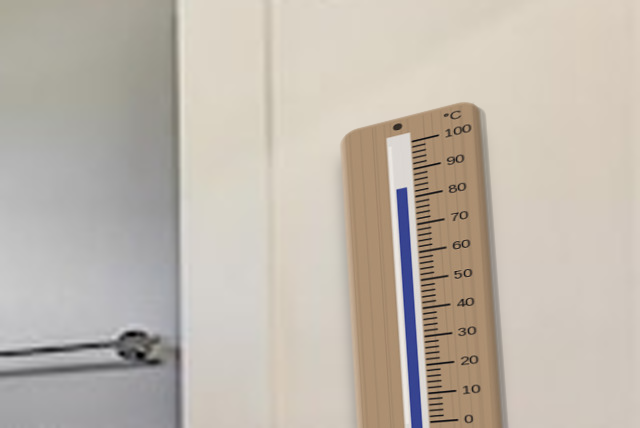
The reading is 84; °C
